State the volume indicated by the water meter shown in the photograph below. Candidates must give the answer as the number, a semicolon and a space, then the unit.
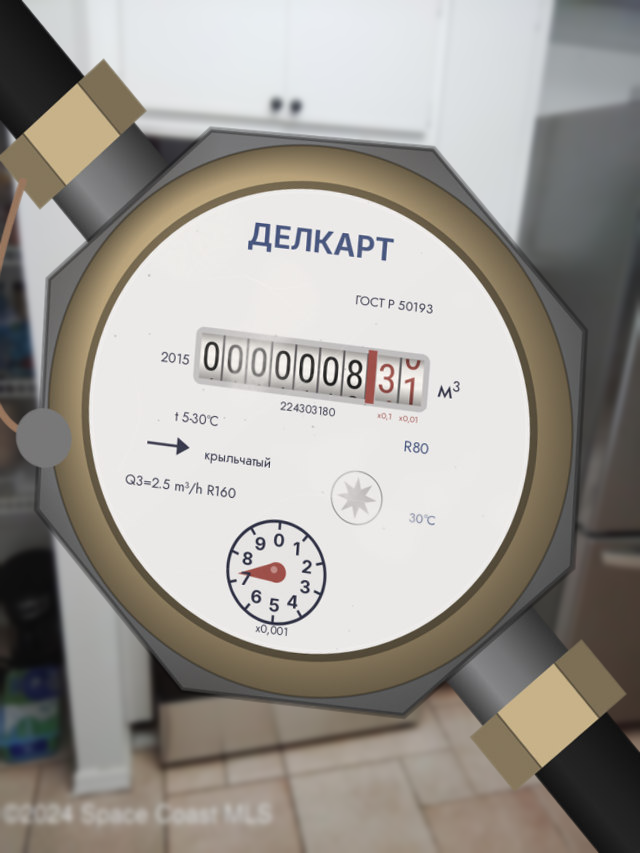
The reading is 8.307; m³
